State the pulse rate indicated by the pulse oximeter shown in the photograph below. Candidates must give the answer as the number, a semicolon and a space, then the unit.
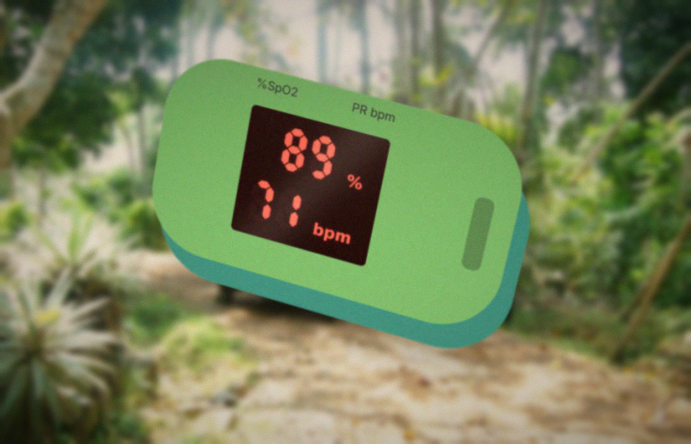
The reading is 71; bpm
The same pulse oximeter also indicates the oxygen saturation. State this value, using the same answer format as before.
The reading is 89; %
